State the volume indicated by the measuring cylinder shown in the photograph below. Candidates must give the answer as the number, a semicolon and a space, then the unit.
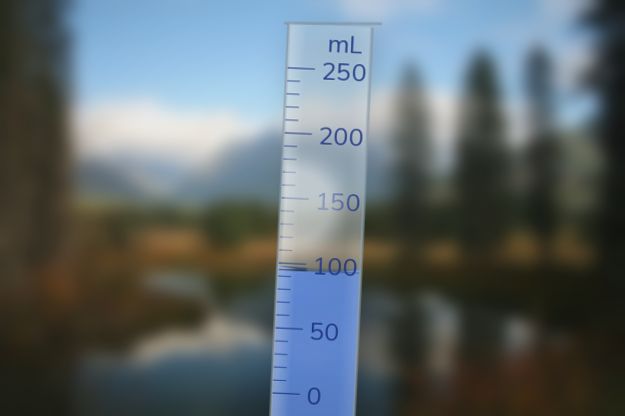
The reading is 95; mL
